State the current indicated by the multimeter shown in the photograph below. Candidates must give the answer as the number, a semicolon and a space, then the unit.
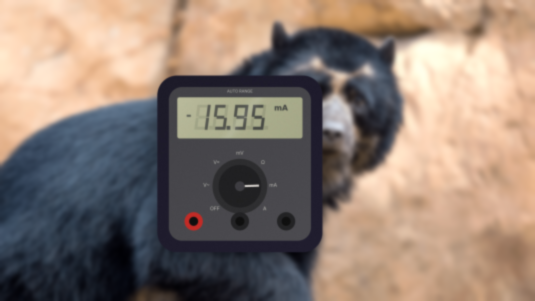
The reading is -15.95; mA
